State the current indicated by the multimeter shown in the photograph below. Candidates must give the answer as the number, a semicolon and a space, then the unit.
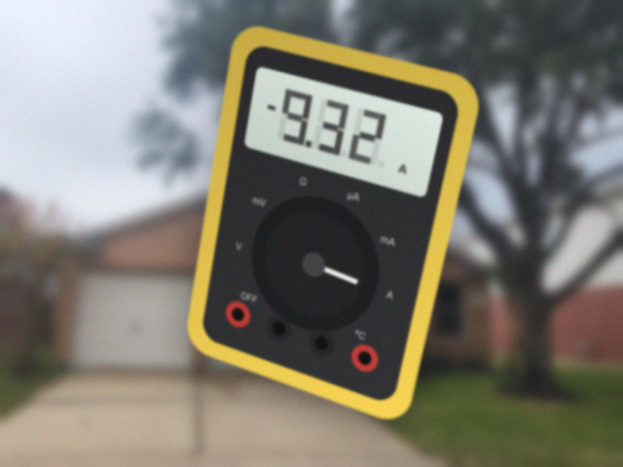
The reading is -9.32; A
